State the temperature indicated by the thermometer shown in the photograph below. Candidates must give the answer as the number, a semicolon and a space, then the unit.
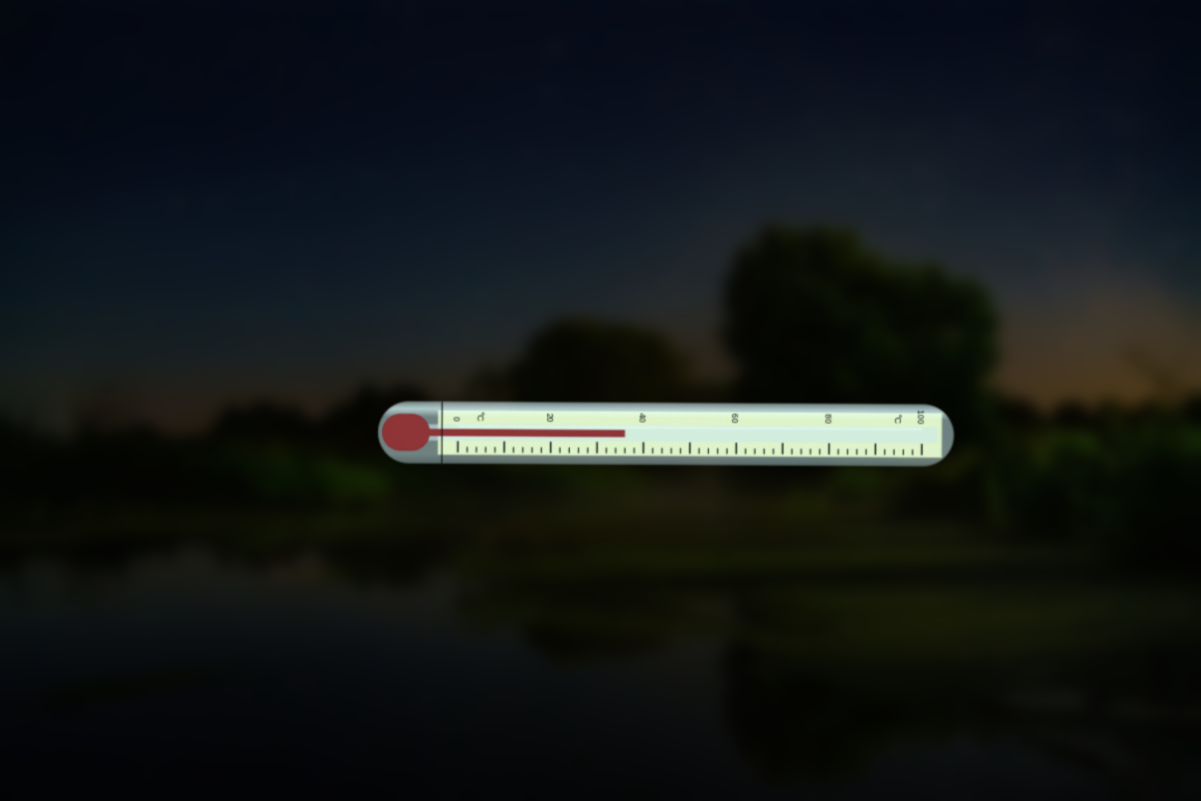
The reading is 36; °C
